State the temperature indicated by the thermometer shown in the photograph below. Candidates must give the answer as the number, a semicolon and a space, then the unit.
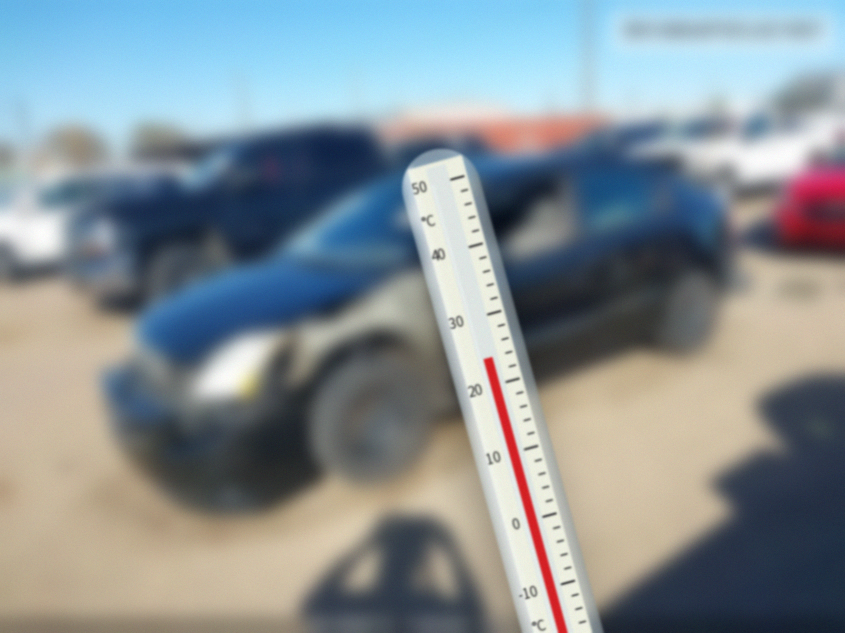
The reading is 24; °C
